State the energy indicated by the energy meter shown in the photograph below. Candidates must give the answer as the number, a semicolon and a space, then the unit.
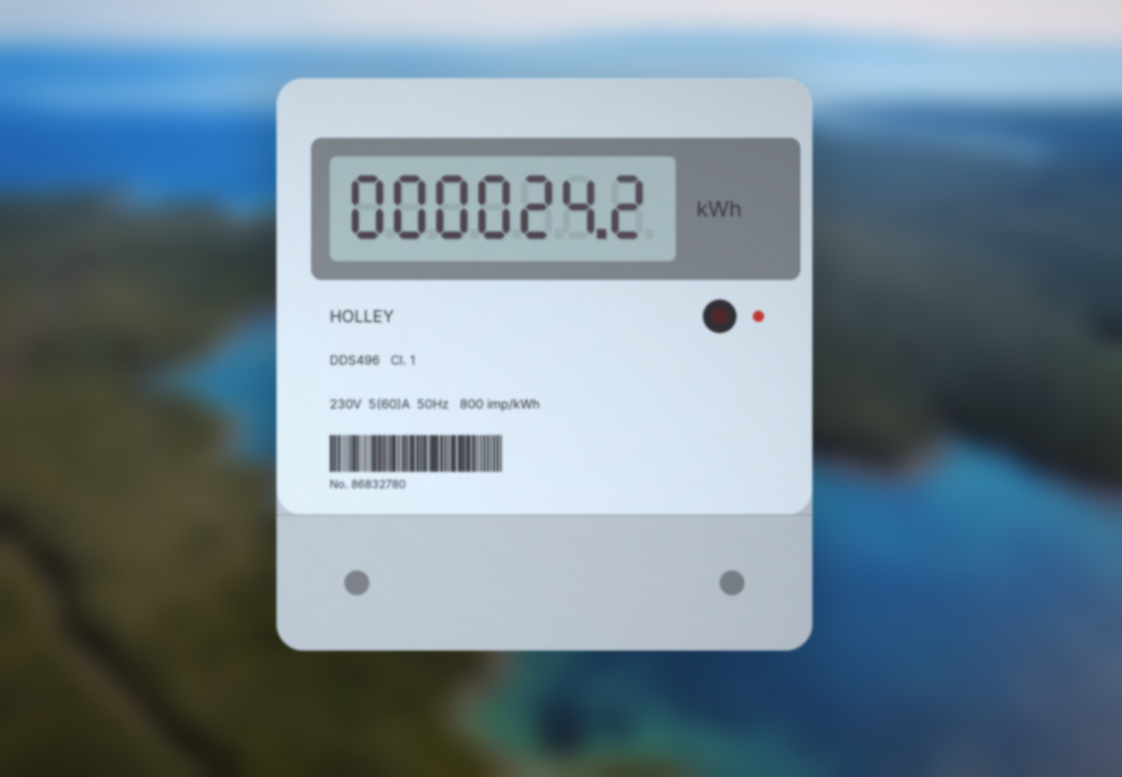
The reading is 24.2; kWh
